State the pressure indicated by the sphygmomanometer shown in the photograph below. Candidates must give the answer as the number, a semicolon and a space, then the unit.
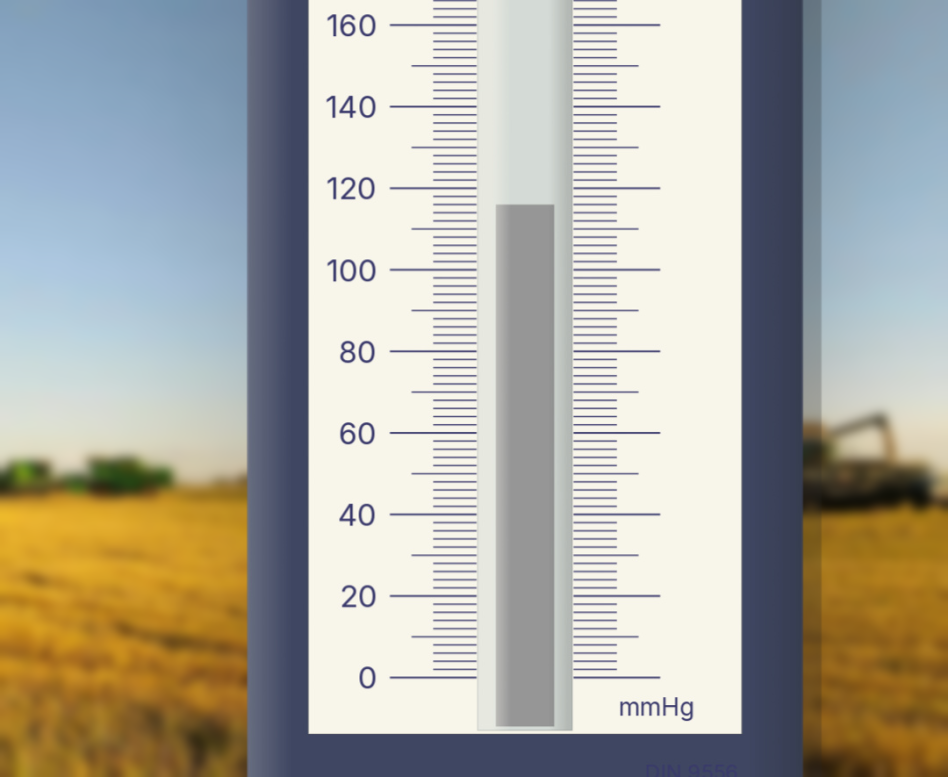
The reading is 116; mmHg
